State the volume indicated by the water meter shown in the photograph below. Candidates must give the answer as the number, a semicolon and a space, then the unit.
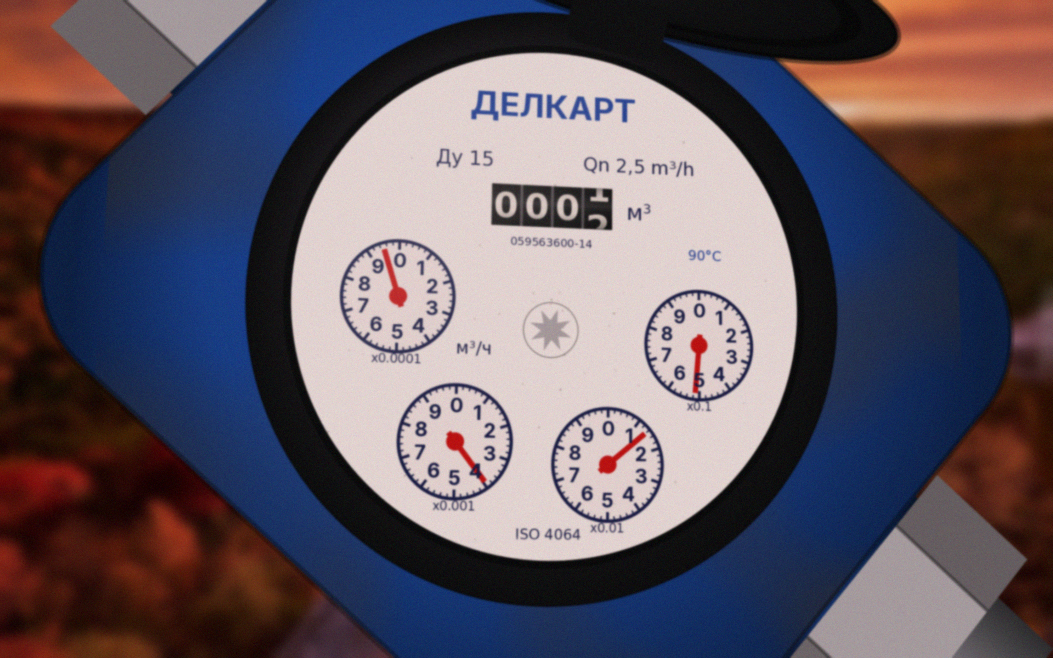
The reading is 1.5139; m³
